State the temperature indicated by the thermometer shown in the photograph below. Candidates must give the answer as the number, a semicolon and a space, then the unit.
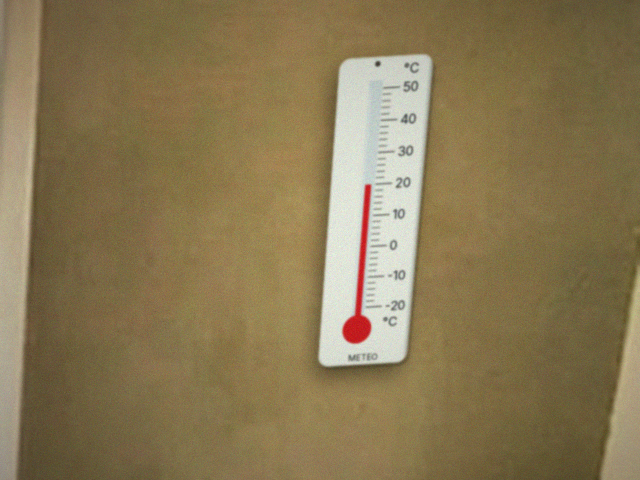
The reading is 20; °C
